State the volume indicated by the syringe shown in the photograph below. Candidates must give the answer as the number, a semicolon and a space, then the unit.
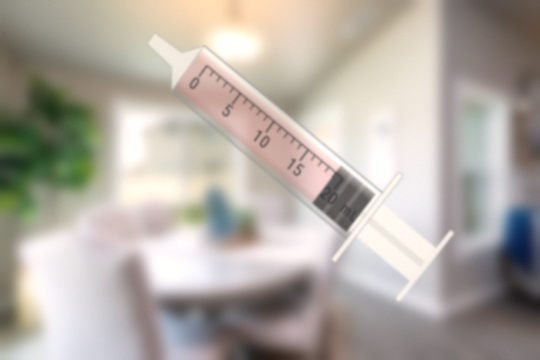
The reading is 19; mL
